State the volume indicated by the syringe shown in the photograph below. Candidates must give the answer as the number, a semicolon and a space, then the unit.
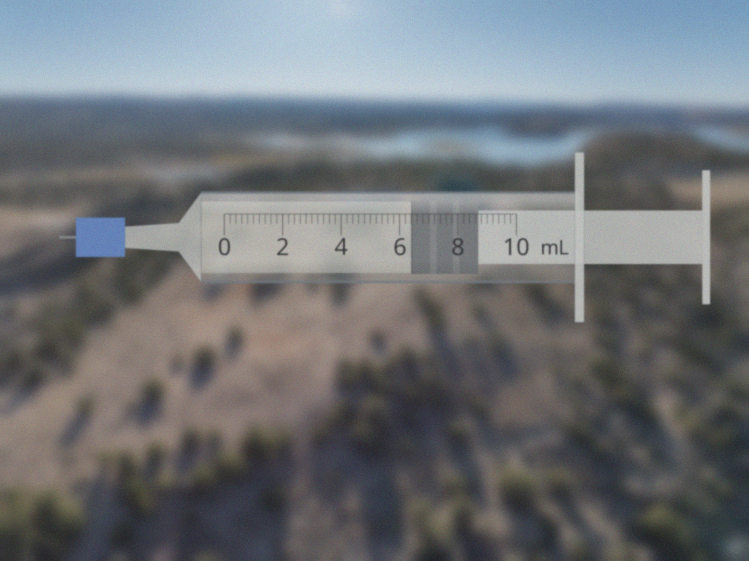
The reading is 6.4; mL
